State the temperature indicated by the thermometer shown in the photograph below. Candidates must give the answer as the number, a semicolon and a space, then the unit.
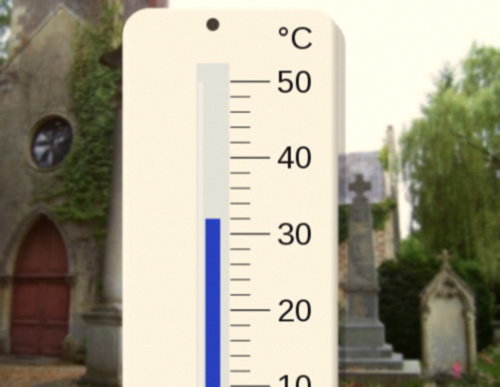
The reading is 32; °C
